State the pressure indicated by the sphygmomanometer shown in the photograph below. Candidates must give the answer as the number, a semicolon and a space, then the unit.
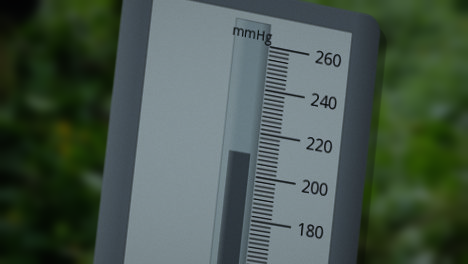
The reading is 210; mmHg
